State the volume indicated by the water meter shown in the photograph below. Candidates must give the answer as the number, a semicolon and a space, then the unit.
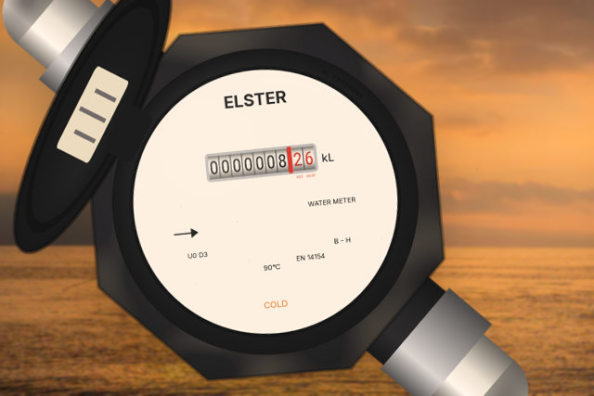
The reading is 8.26; kL
